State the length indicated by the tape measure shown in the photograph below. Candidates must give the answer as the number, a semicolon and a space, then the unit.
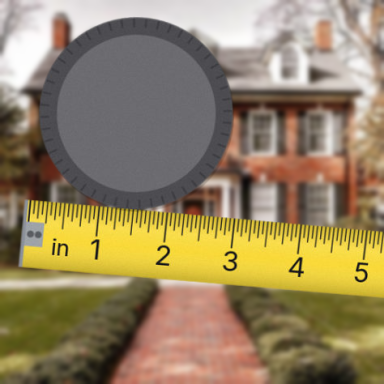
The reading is 2.8125; in
